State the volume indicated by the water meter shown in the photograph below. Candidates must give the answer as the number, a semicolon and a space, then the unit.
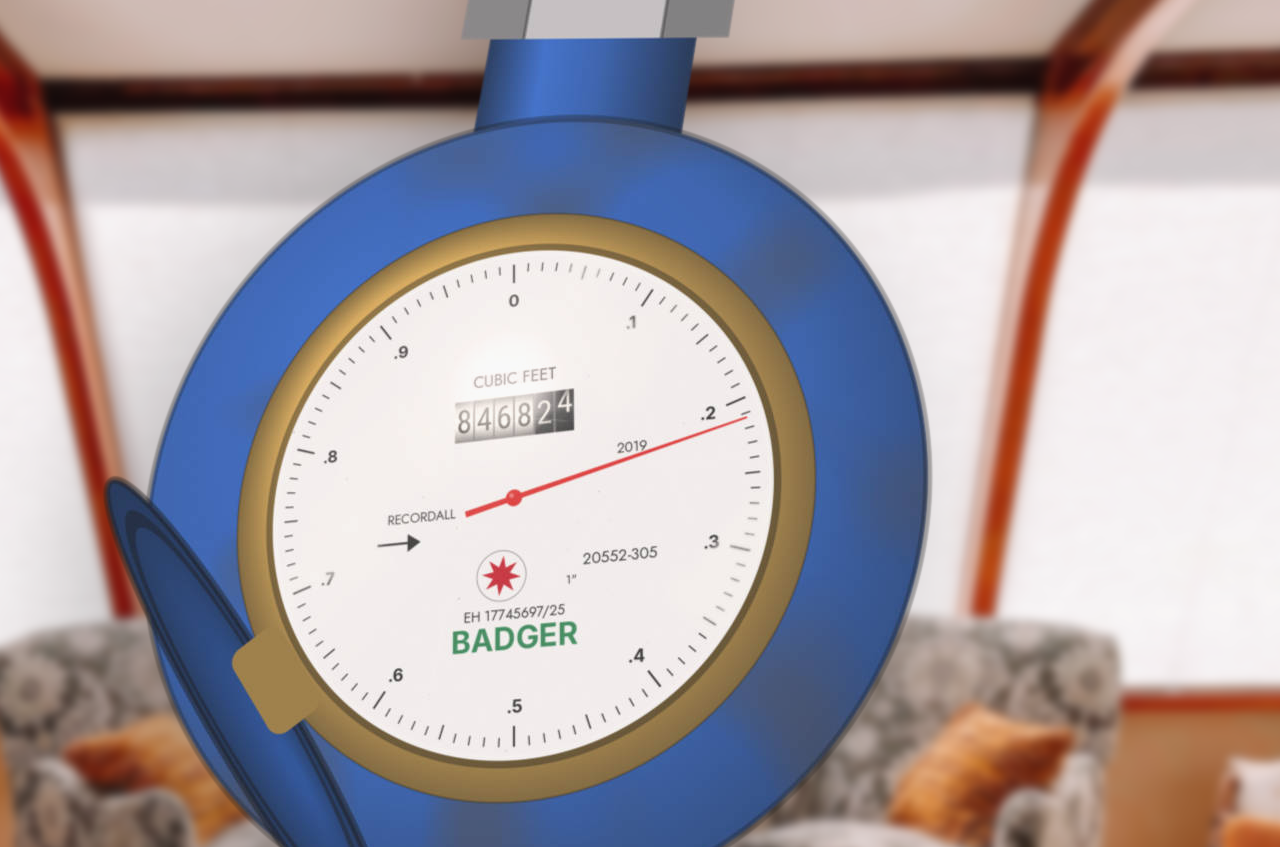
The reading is 846824.21; ft³
